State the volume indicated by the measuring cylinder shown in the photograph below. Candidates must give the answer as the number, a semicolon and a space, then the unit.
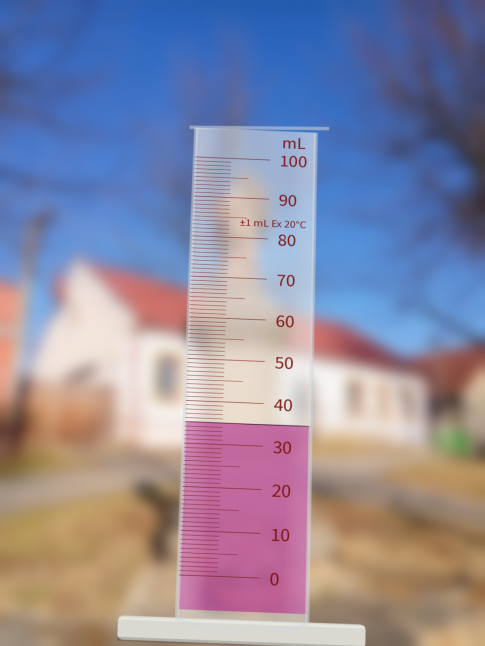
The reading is 35; mL
